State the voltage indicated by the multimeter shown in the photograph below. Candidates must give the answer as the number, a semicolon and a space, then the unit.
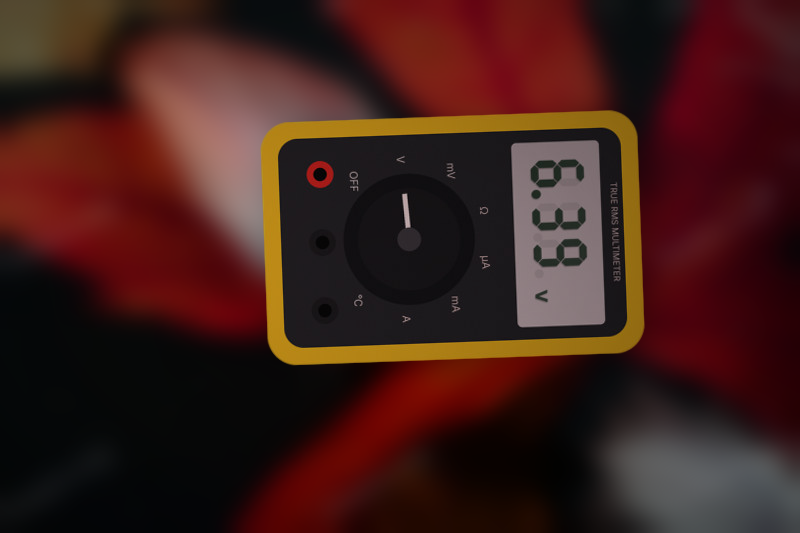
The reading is 6.39; V
